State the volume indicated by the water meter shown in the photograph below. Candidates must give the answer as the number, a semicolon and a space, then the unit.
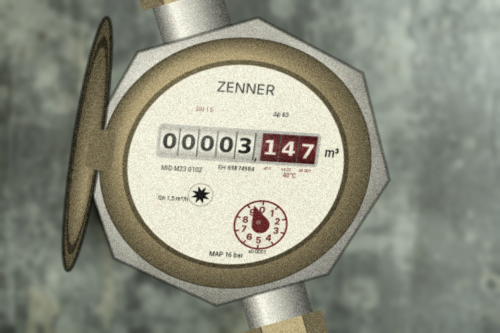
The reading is 3.1469; m³
